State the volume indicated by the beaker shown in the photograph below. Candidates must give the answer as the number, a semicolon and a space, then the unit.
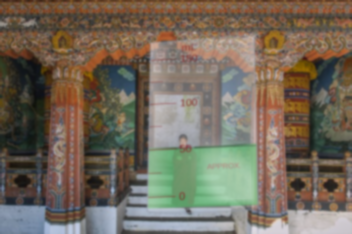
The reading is 50; mL
